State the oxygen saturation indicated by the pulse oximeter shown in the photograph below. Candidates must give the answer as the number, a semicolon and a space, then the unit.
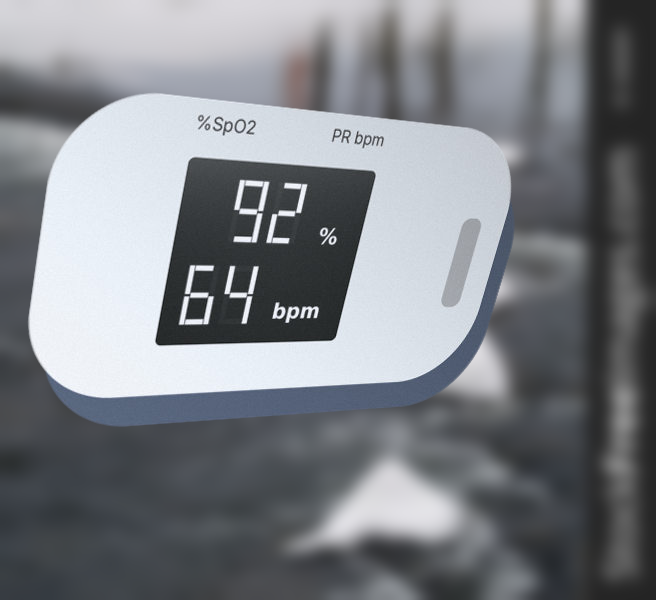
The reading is 92; %
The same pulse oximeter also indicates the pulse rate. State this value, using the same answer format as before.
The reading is 64; bpm
